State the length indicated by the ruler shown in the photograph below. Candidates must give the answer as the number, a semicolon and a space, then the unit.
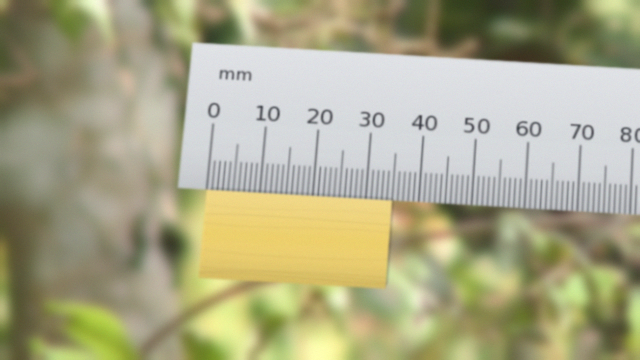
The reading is 35; mm
